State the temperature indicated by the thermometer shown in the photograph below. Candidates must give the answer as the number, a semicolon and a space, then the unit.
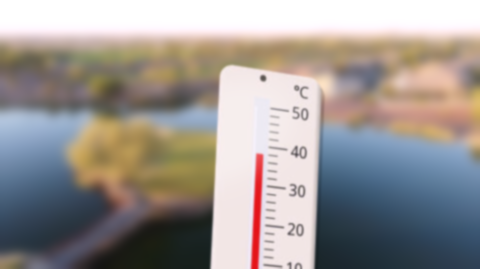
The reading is 38; °C
